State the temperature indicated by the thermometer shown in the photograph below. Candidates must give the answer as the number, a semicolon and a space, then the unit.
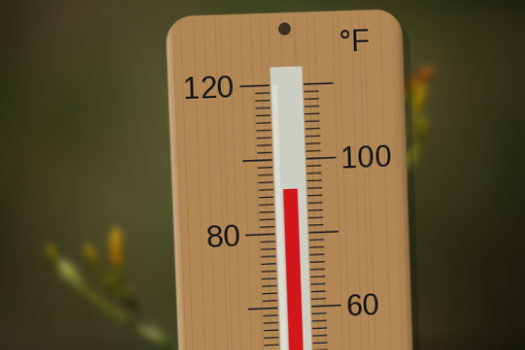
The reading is 92; °F
